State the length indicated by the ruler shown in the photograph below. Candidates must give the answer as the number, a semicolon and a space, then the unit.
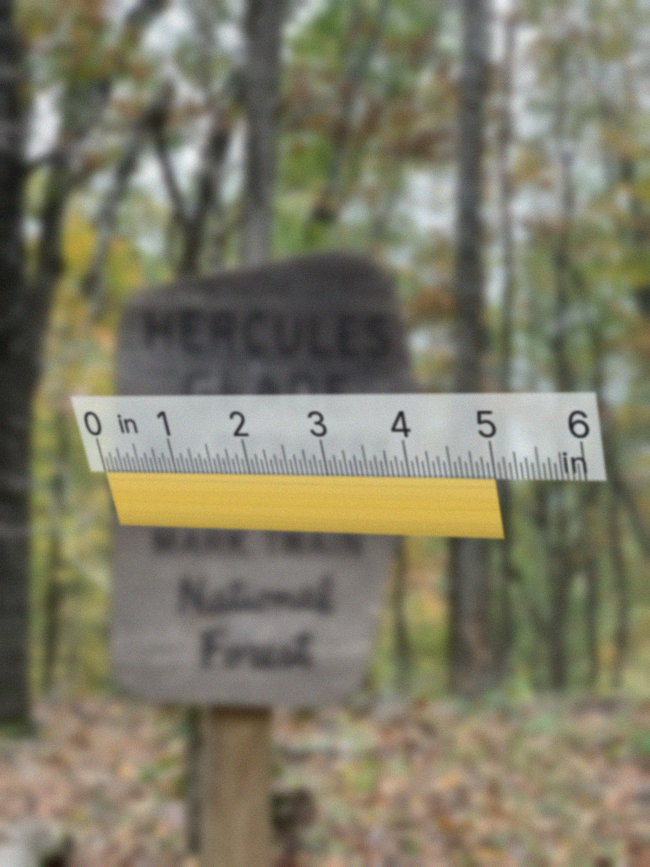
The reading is 5; in
